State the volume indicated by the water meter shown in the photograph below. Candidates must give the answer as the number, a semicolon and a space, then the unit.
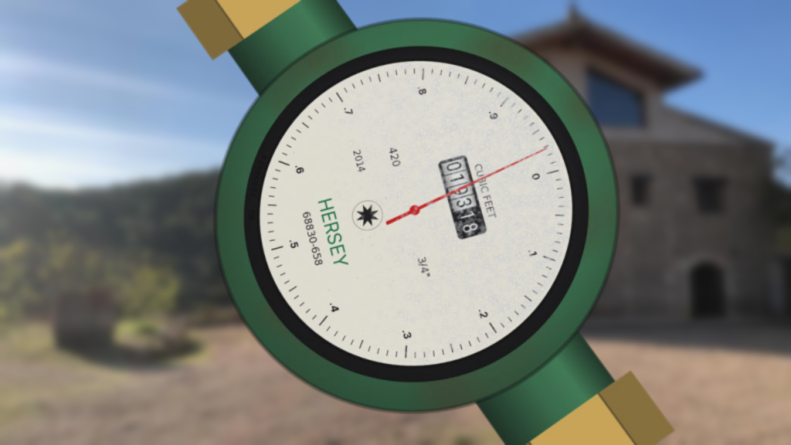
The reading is 19317.97; ft³
